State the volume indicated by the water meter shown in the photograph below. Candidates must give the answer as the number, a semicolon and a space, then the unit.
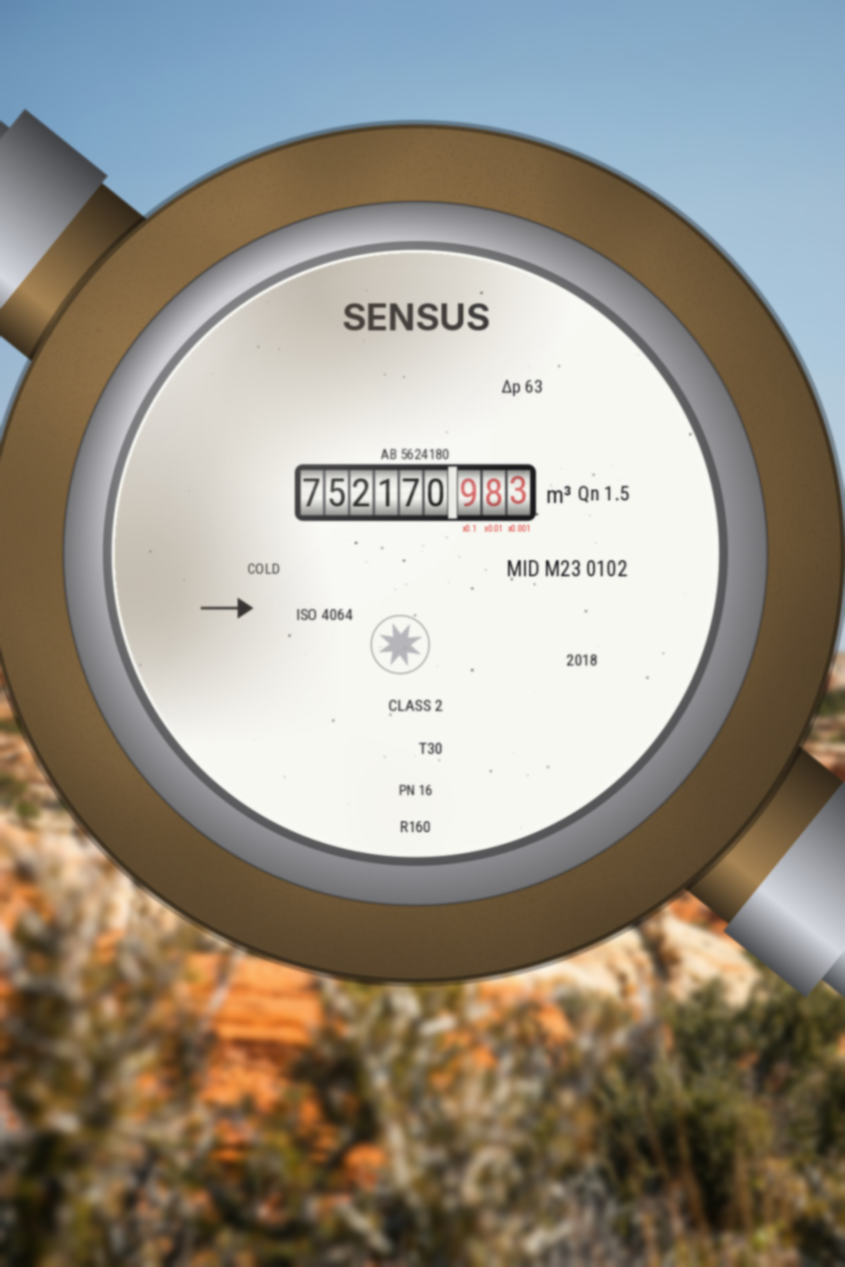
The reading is 752170.983; m³
